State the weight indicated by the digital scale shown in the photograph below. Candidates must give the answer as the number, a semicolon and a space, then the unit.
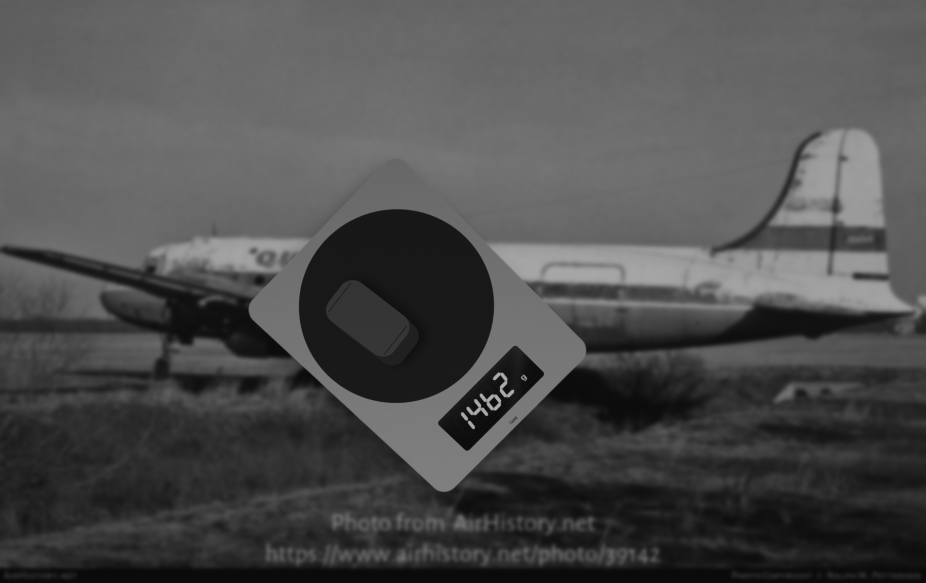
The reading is 1462; g
